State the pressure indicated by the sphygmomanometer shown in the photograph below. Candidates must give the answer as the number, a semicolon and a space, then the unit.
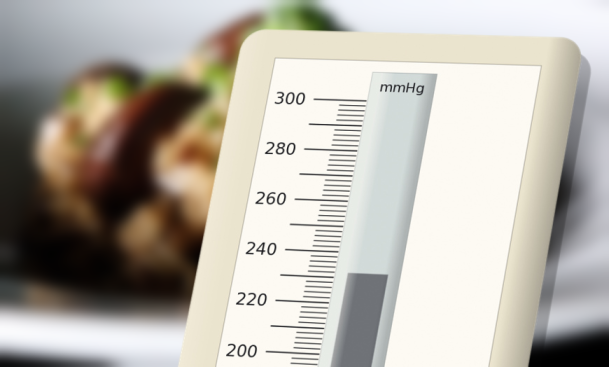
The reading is 232; mmHg
